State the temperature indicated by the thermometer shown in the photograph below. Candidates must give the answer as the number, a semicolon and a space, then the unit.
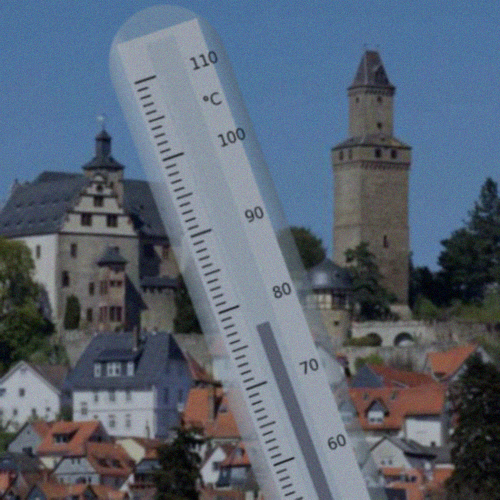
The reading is 77; °C
